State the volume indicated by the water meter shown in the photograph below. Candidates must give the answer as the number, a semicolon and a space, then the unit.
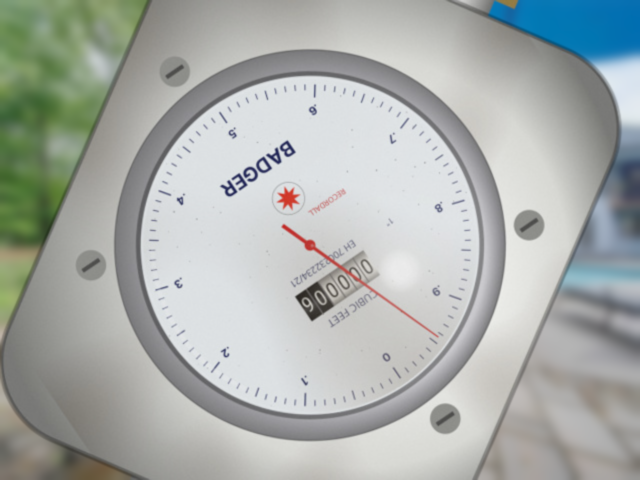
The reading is 5.94; ft³
